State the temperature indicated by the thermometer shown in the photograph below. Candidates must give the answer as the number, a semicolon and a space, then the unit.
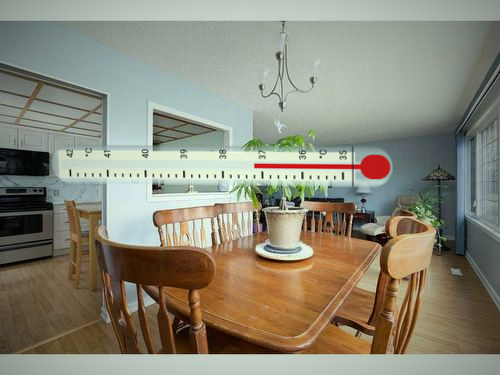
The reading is 37.2; °C
